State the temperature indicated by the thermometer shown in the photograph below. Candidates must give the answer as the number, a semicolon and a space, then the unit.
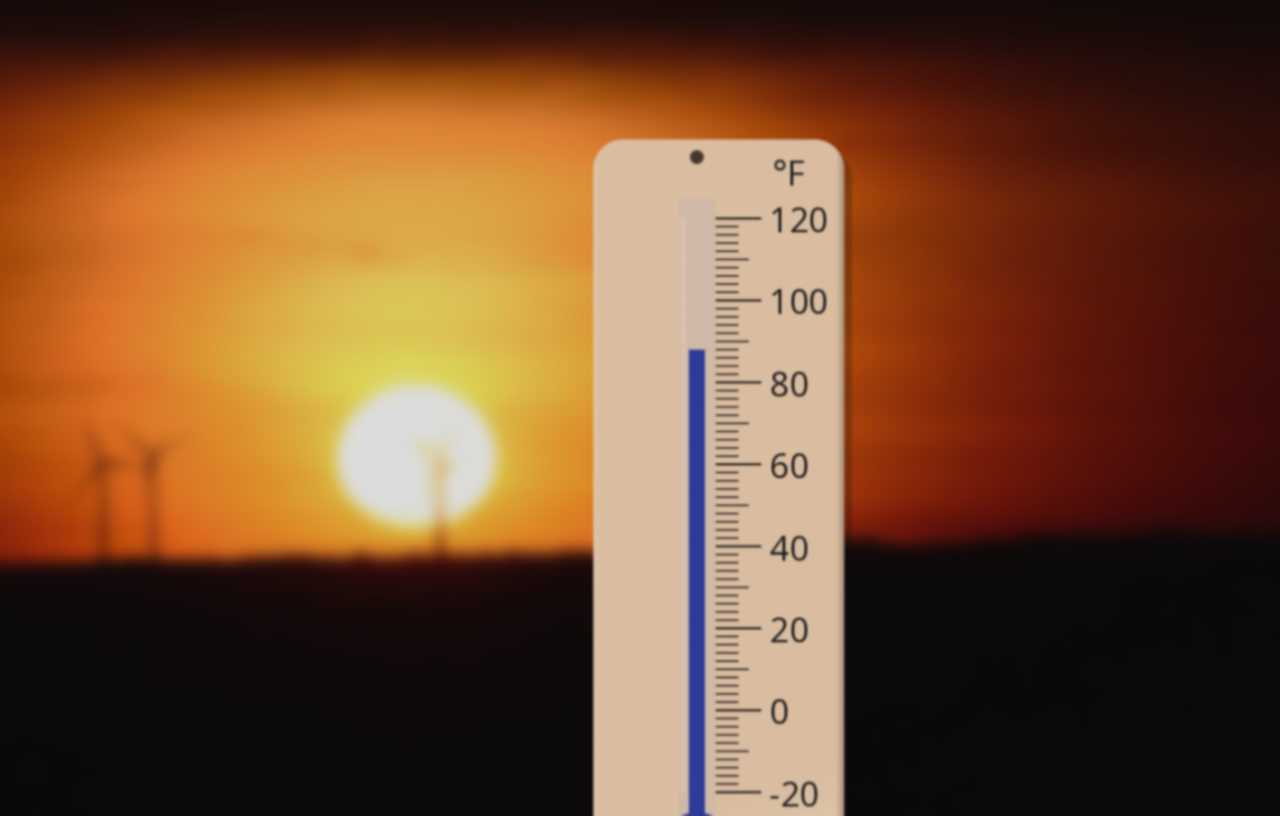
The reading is 88; °F
